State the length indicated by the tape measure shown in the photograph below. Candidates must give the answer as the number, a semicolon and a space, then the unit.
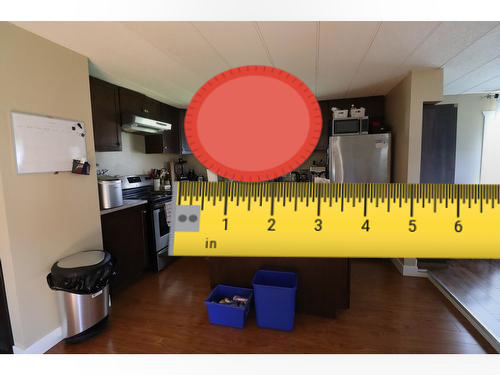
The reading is 3; in
